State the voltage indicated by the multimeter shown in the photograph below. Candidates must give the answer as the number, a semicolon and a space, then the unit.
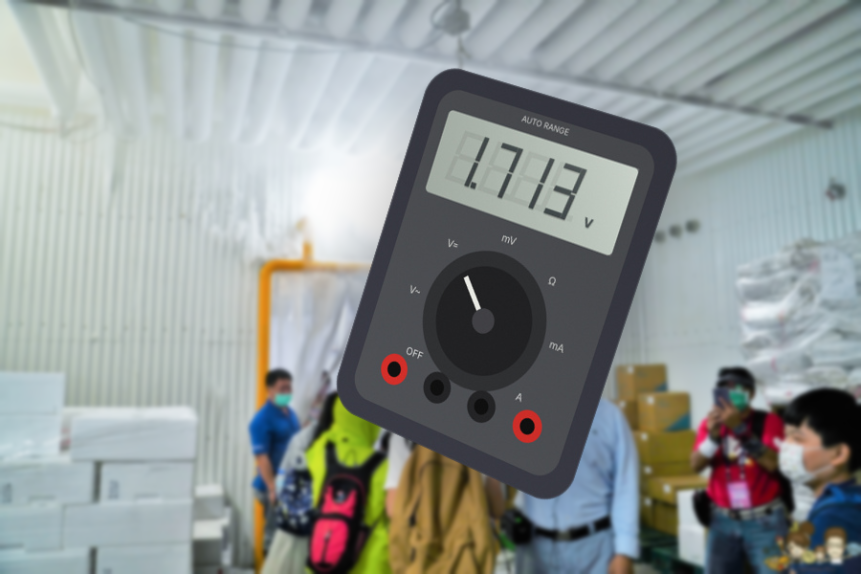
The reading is 1.713; V
